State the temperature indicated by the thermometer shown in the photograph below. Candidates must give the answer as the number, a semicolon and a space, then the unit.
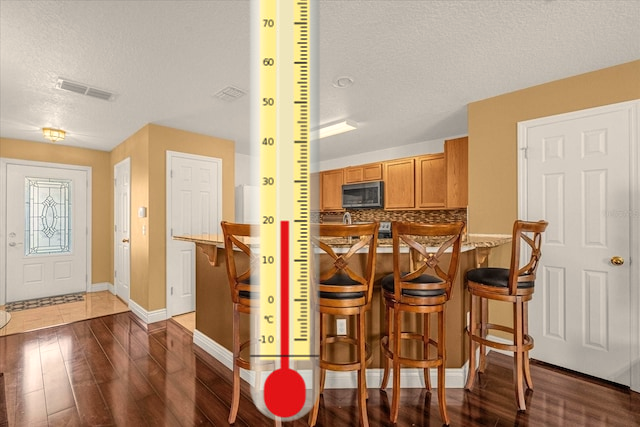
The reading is 20; °C
